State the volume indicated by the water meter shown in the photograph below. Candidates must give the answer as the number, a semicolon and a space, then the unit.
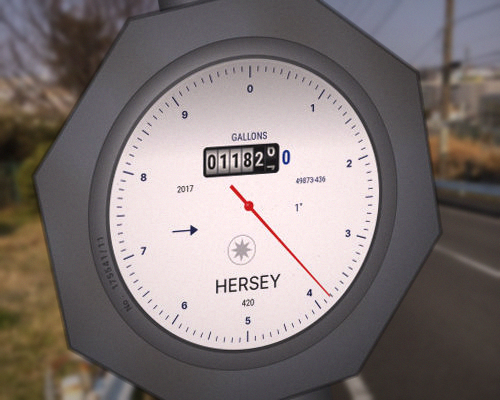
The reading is 118263.8; gal
